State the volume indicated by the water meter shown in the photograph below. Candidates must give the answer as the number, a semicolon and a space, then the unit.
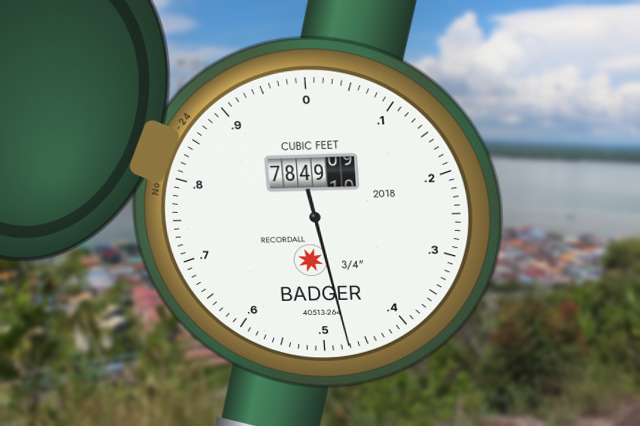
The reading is 784909.47; ft³
